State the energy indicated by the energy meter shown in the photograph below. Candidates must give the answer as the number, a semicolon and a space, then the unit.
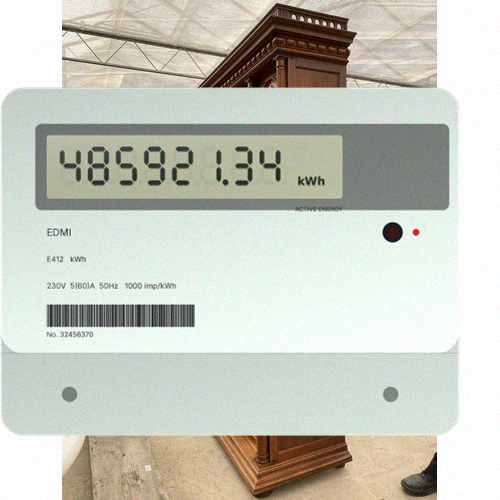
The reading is 485921.34; kWh
